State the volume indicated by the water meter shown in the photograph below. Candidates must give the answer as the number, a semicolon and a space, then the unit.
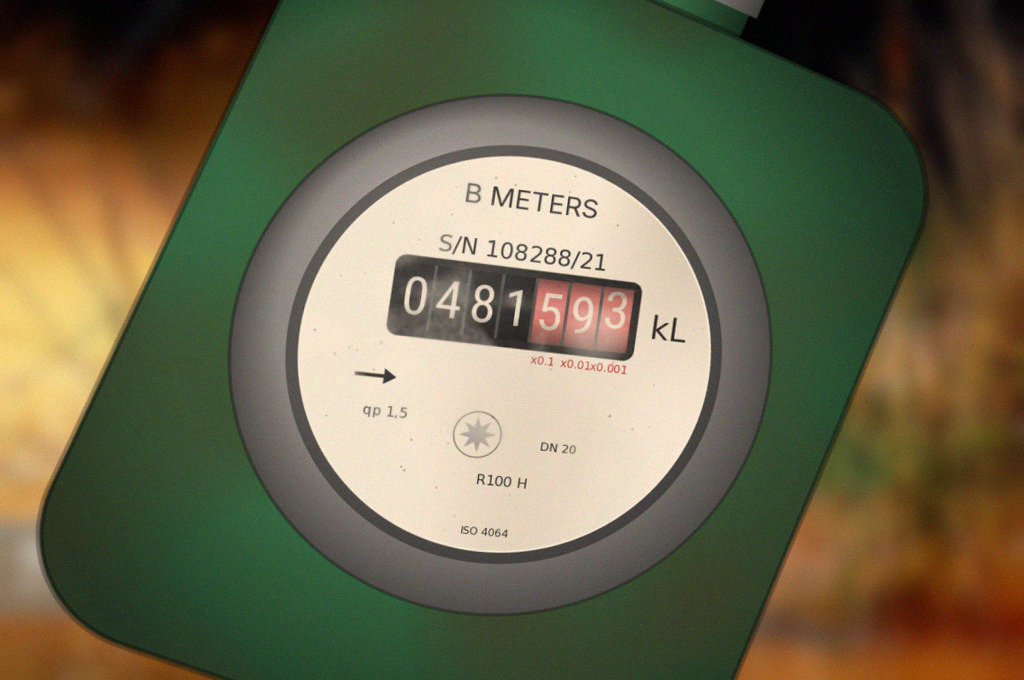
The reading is 481.593; kL
